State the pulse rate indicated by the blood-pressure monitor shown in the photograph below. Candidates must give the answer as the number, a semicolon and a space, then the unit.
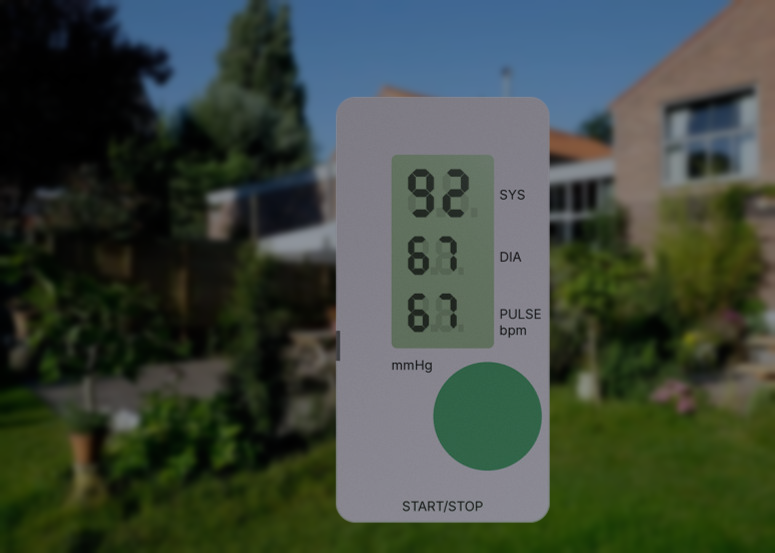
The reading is 67; bpm
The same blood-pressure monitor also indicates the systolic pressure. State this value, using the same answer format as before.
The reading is 92; mmHg
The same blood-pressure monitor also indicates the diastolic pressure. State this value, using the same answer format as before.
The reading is 67; mmHg
